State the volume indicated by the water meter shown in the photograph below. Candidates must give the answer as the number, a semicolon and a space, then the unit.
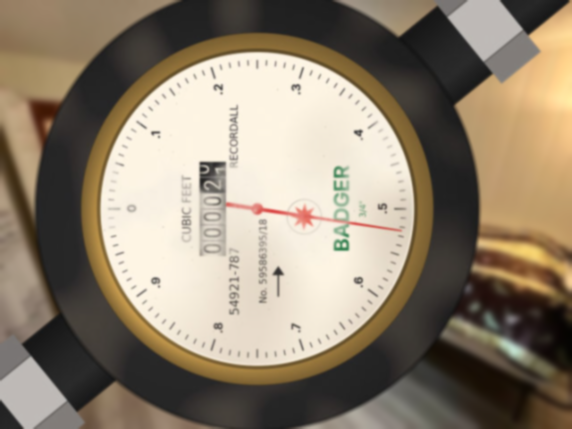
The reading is 20.52; ft³
